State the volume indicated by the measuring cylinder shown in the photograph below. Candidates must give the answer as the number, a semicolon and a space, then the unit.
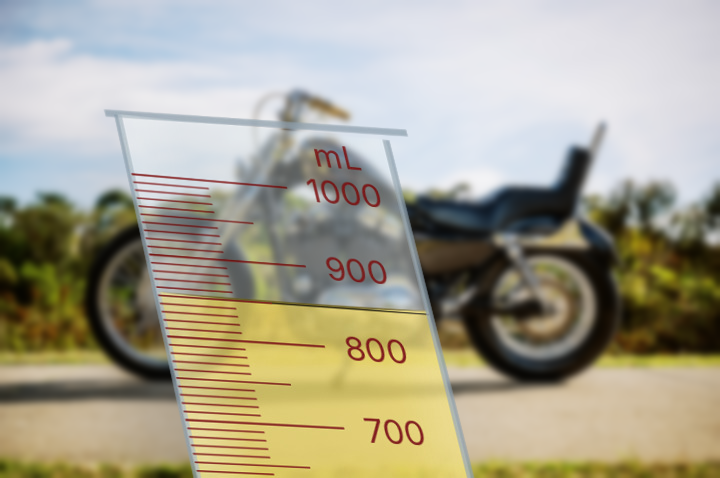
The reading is 850; mL
